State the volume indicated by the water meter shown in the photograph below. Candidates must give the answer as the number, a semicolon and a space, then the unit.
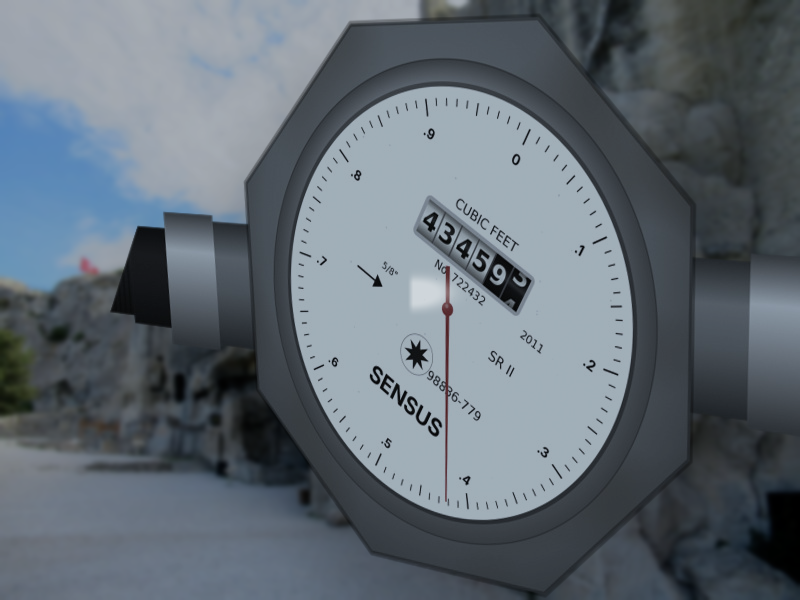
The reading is 434593.42; ft³
